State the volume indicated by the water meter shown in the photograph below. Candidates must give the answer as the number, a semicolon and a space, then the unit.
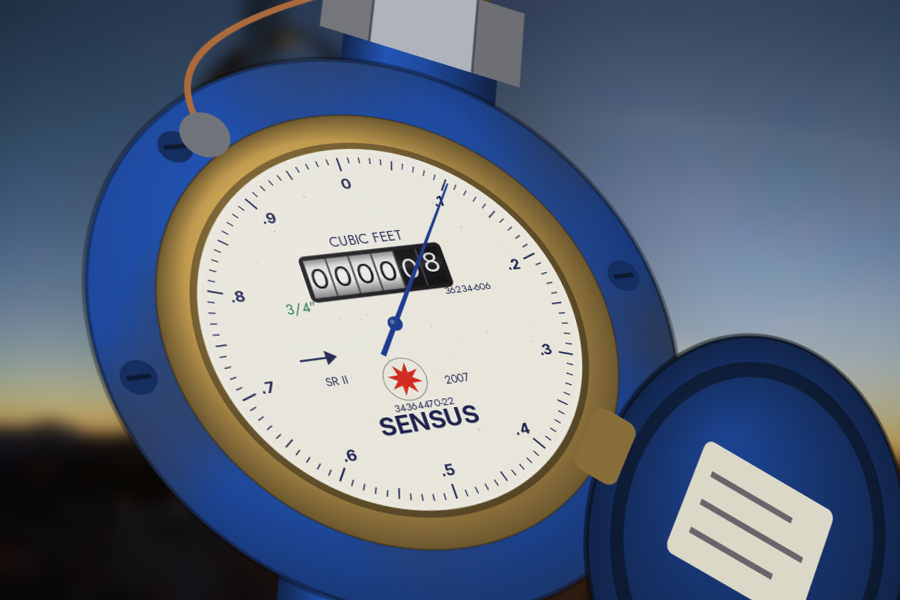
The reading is 8.10; ft³
